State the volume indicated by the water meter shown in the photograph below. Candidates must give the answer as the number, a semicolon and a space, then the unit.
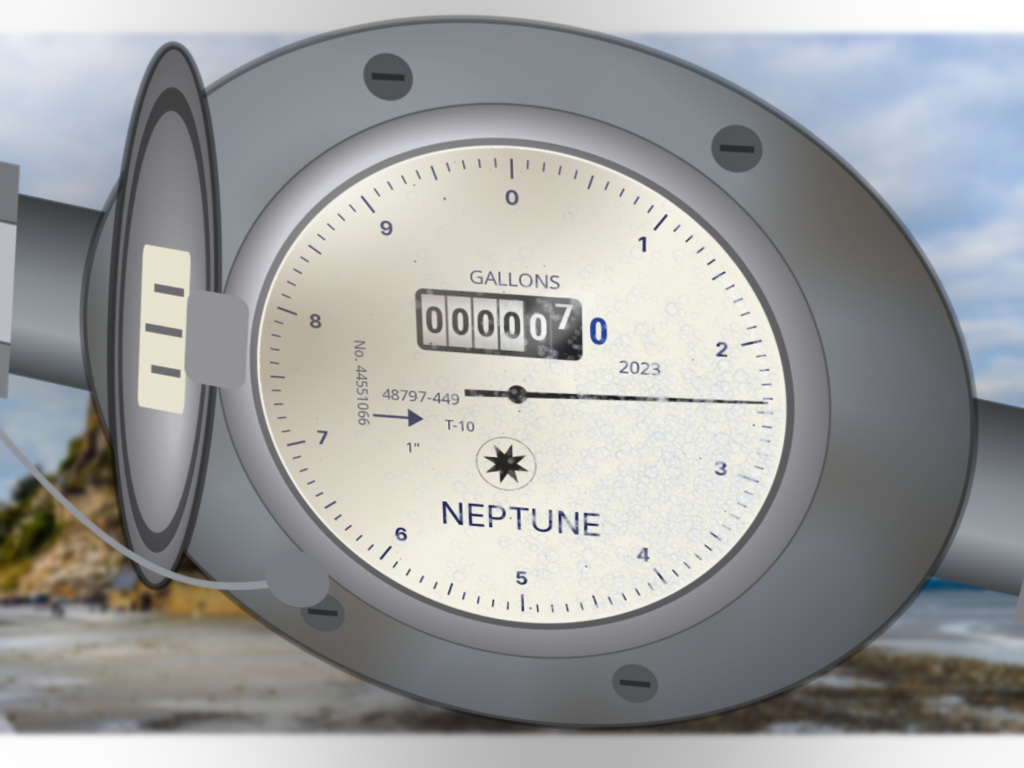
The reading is 72.4; gal
